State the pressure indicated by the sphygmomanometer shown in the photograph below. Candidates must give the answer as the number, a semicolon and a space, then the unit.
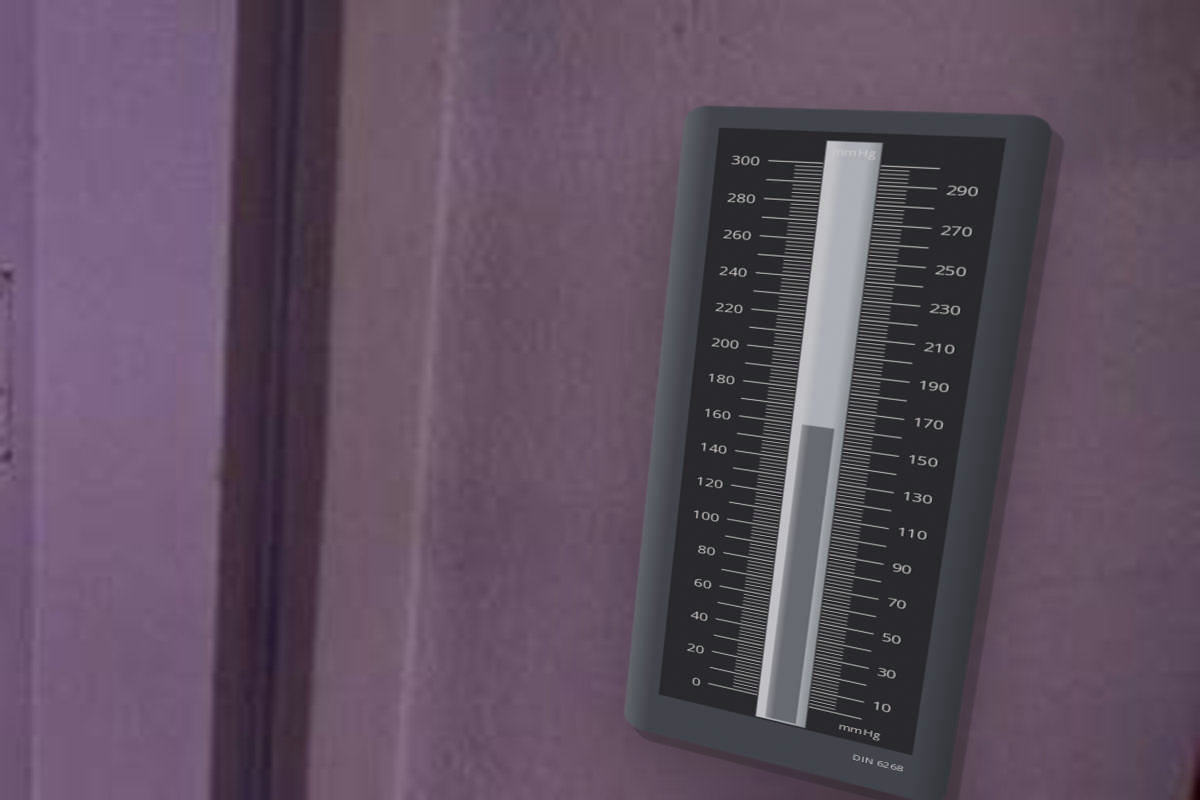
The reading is 160; mmHg
